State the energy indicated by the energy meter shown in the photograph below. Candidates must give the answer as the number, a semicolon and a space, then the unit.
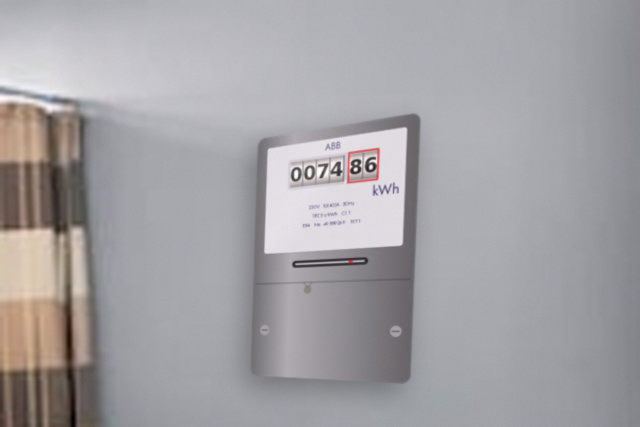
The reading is 74.86; kWh
